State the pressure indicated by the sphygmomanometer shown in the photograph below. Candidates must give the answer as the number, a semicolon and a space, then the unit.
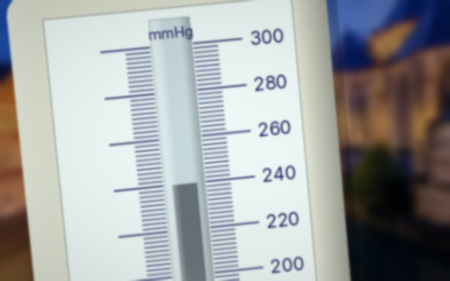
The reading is 240; mmHg
